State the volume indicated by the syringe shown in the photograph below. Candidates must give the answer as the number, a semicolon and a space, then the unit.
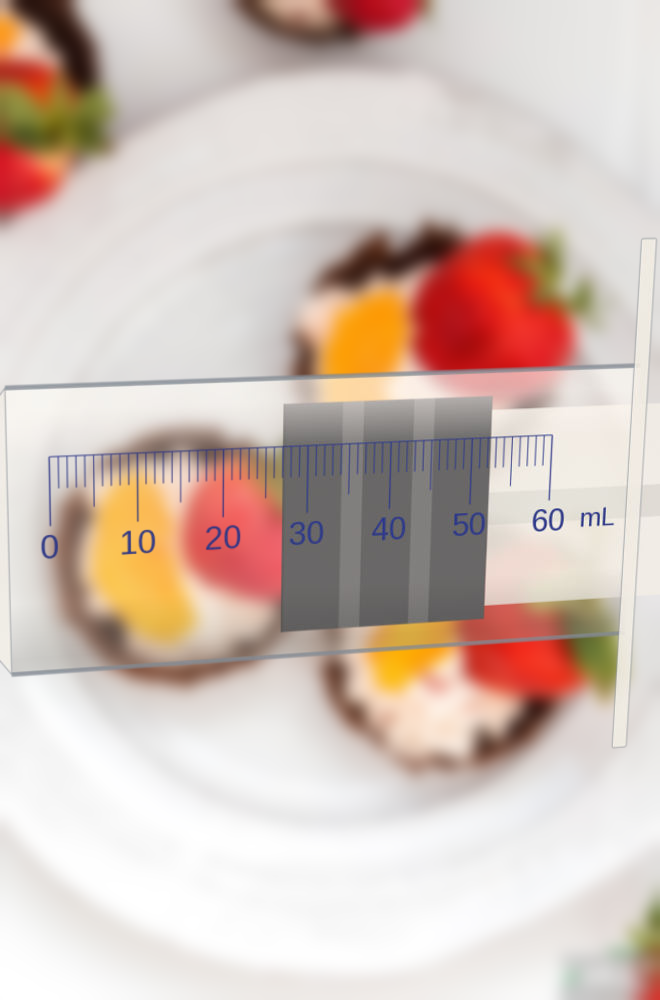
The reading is 27; mL
